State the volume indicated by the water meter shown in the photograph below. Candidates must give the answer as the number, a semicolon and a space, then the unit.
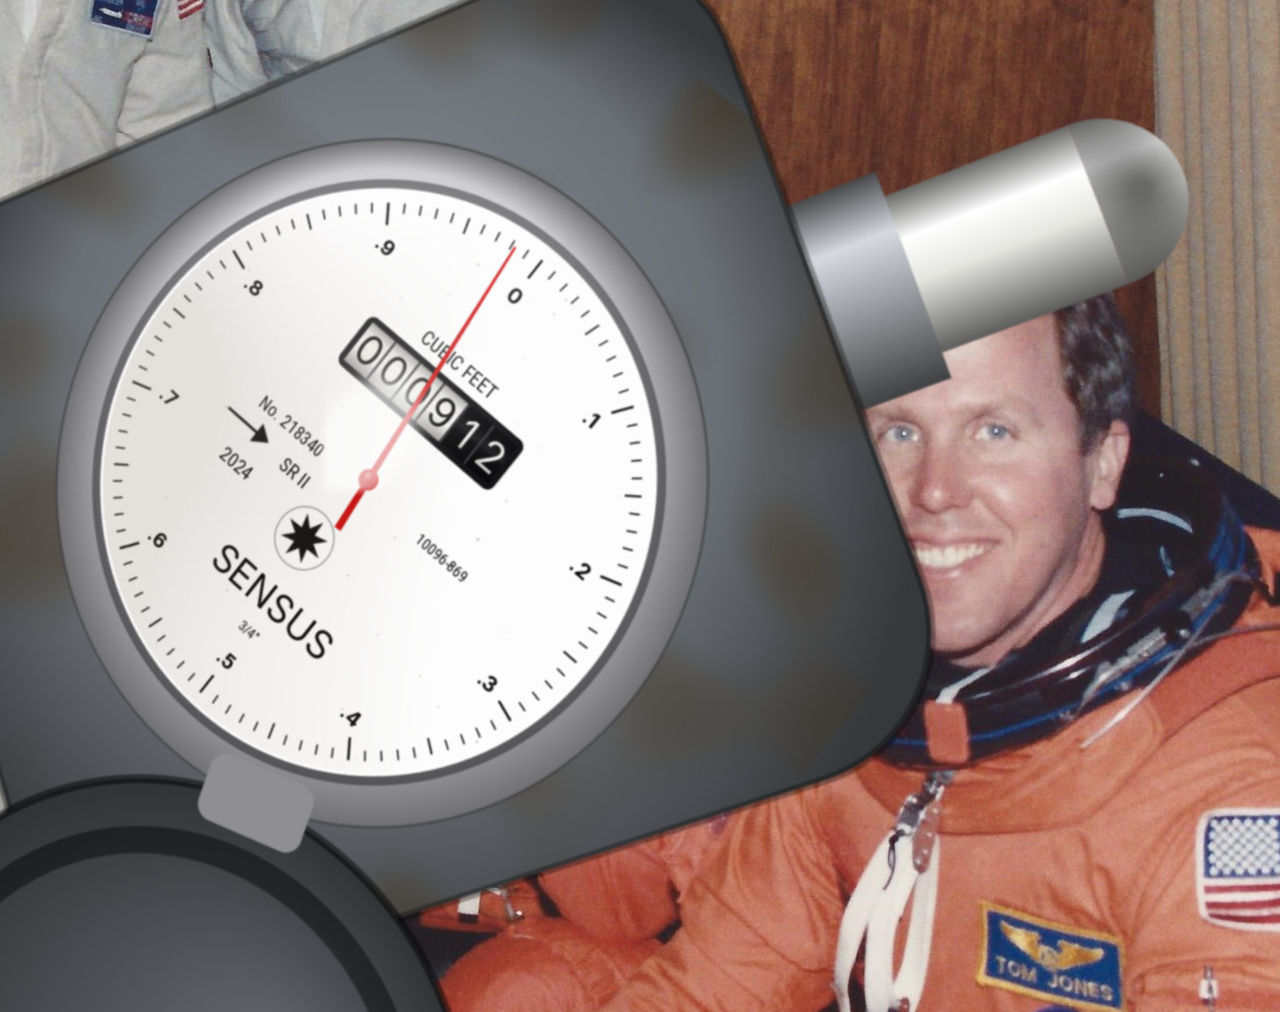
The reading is 911.98; ft³
